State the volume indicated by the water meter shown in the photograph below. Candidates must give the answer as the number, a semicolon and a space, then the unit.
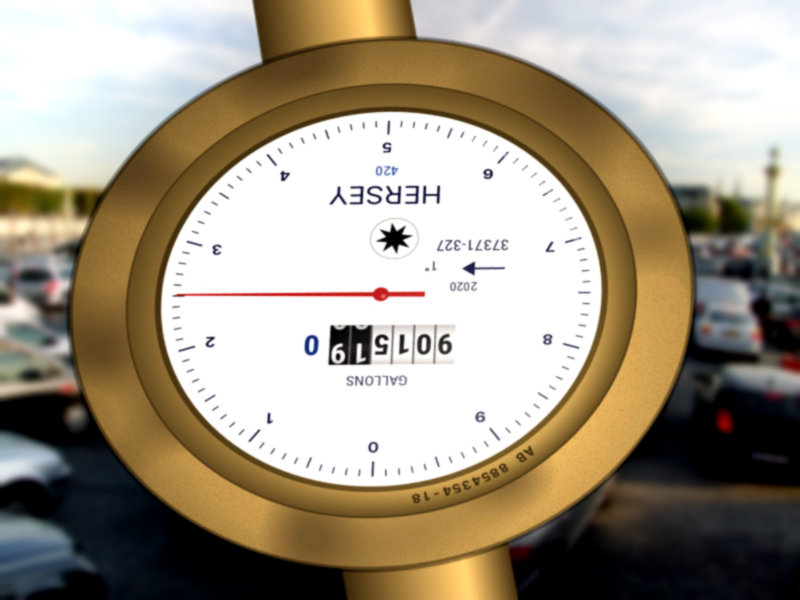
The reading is 9015192.5; gal
